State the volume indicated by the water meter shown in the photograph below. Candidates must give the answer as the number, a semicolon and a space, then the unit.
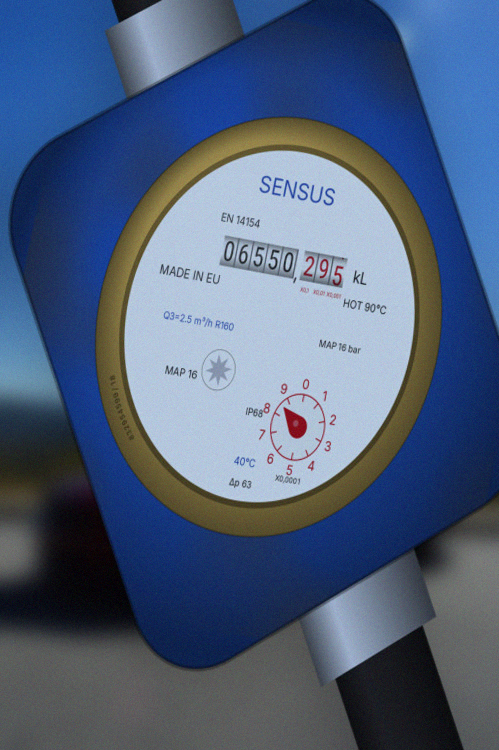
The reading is 6550.2948; kL
